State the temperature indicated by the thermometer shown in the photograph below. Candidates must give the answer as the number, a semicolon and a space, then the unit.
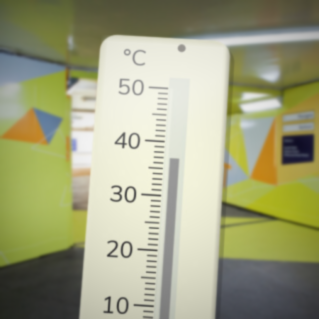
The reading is 37; °C
